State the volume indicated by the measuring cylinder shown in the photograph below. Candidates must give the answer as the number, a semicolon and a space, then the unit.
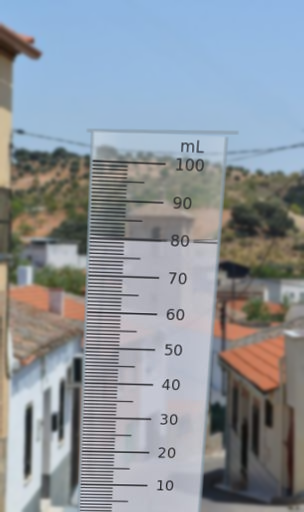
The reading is 80; mL
